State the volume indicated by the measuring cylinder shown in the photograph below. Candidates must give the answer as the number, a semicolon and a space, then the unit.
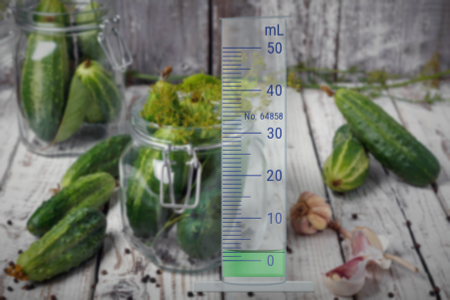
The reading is 2; mL
